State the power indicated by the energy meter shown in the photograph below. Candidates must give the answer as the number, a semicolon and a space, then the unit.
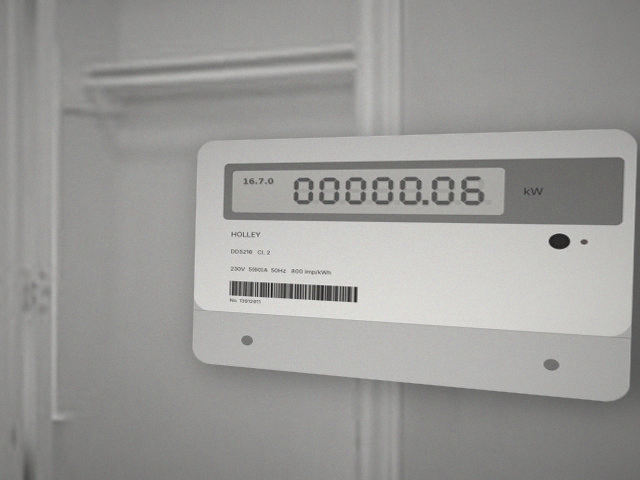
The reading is 0.06; kW
